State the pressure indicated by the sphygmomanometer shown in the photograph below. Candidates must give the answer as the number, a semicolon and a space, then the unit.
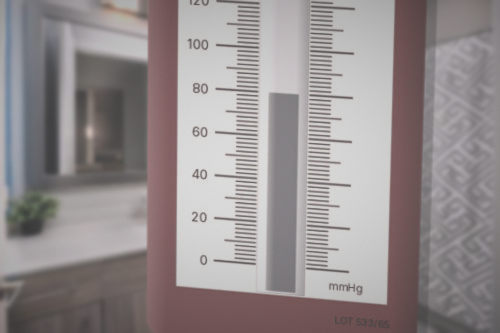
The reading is 80; mmHg
